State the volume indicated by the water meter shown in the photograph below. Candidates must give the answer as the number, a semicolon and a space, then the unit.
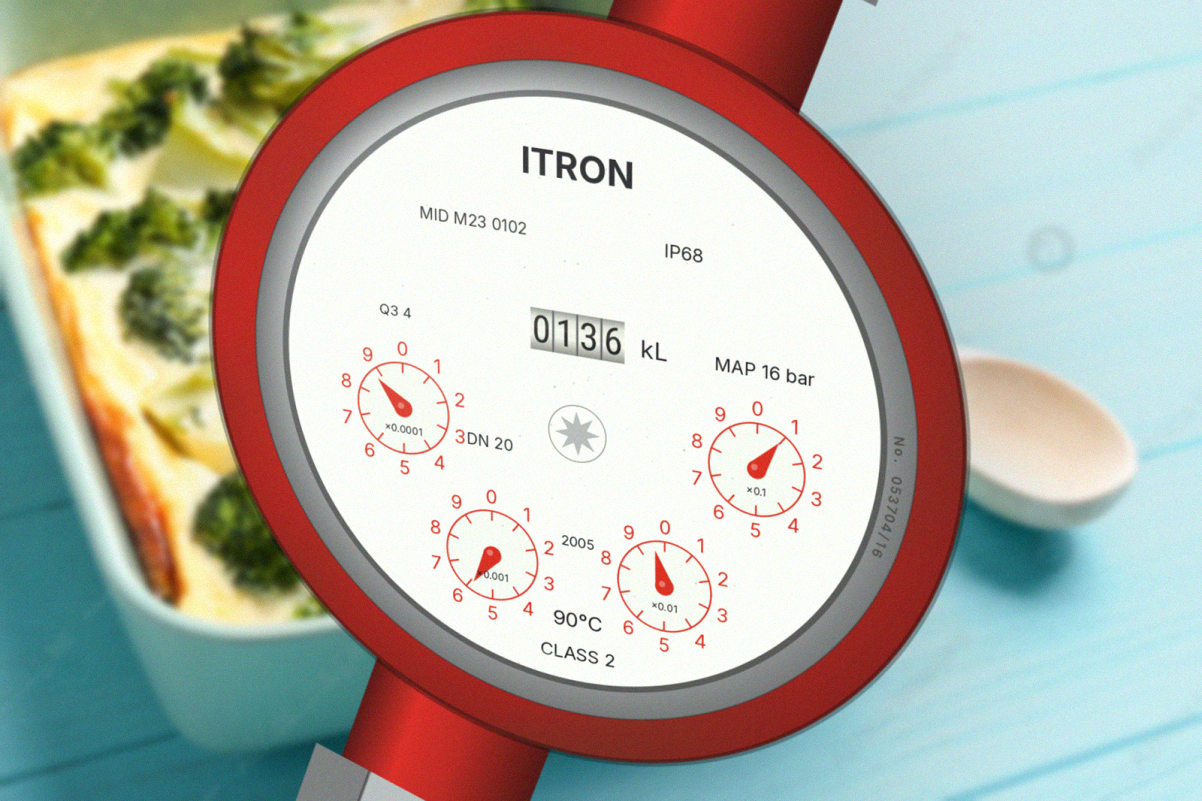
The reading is 136.0958; kL
